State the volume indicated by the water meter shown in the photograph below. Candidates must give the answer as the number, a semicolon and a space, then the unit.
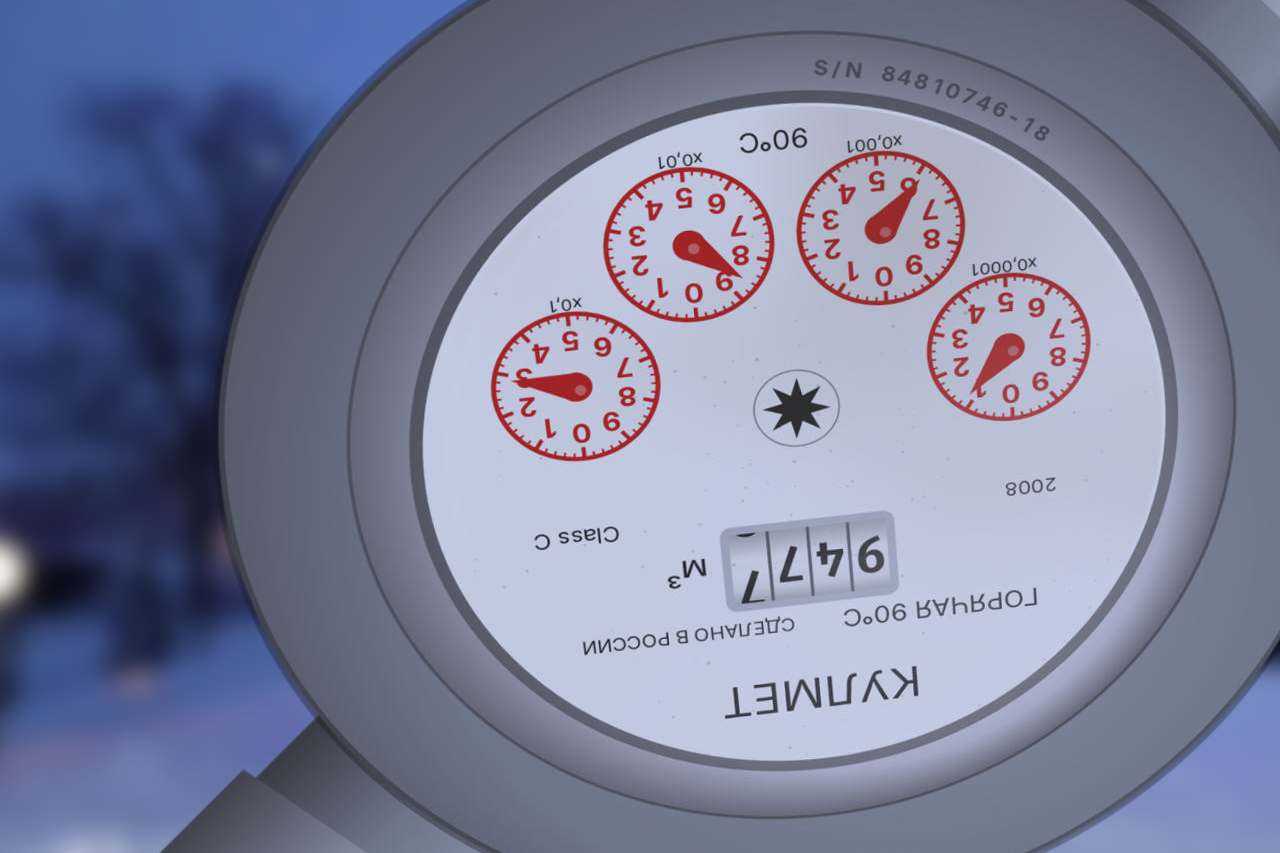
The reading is 9477.2861; m³
